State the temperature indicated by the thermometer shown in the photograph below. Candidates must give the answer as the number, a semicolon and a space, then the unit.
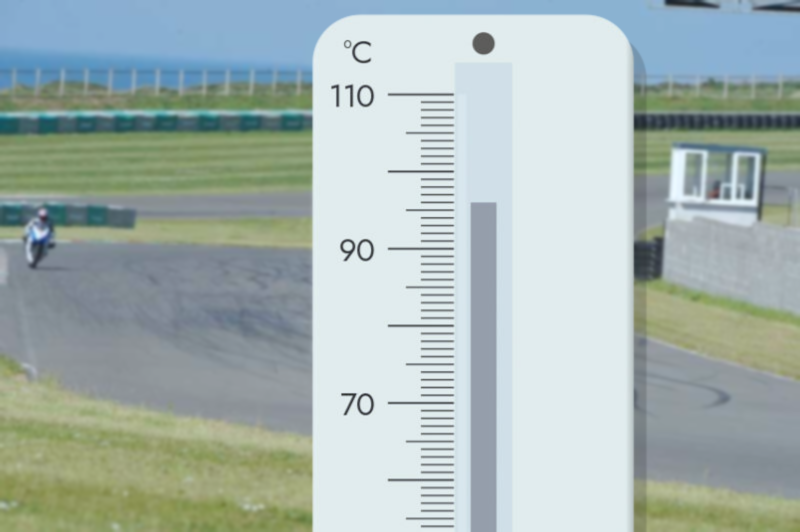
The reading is 96; °C
